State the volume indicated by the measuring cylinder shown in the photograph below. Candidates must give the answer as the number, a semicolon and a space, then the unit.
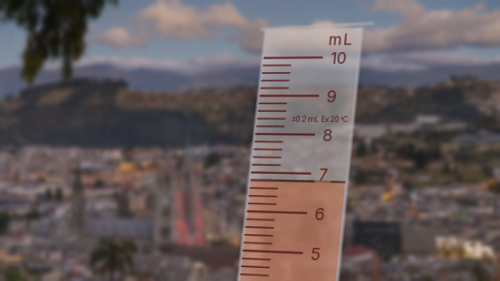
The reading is 6.8; mL
